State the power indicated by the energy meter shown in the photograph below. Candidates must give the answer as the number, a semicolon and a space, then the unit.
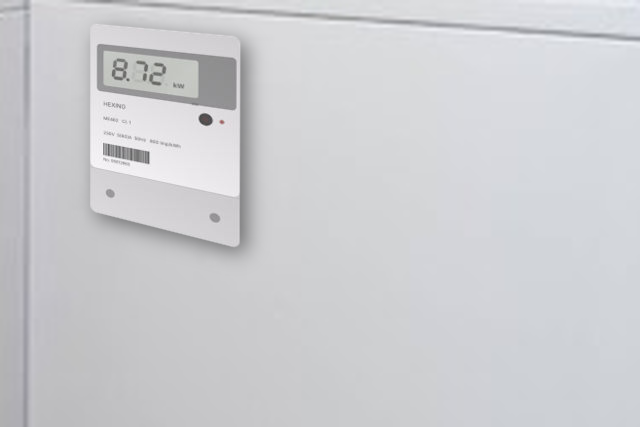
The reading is 8.72; kW
